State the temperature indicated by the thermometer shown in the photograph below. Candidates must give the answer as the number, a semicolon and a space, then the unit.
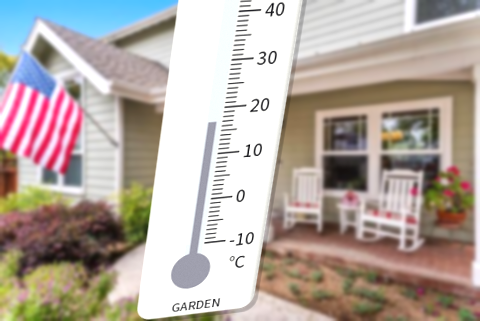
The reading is 17; °C
